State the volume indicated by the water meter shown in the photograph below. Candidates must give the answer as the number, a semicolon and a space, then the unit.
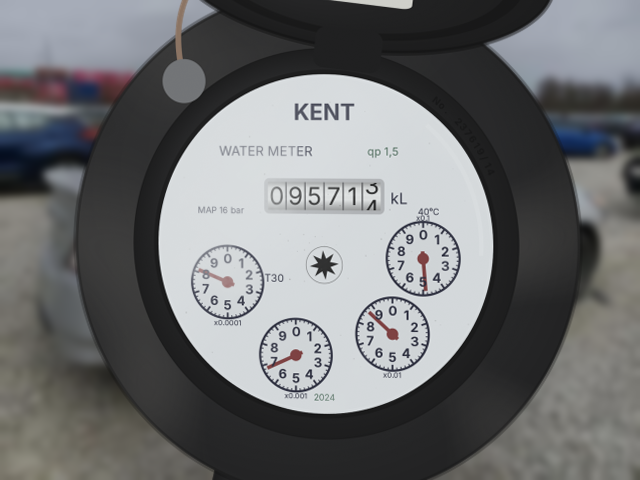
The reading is 95713.4868; kL
